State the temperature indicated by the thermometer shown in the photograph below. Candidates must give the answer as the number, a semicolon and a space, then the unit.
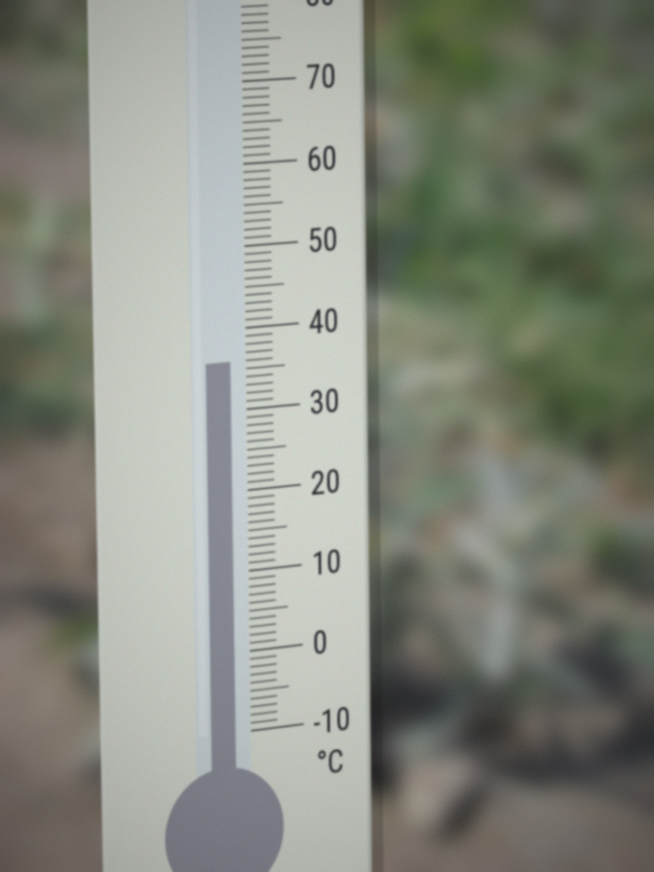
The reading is 36; °C
